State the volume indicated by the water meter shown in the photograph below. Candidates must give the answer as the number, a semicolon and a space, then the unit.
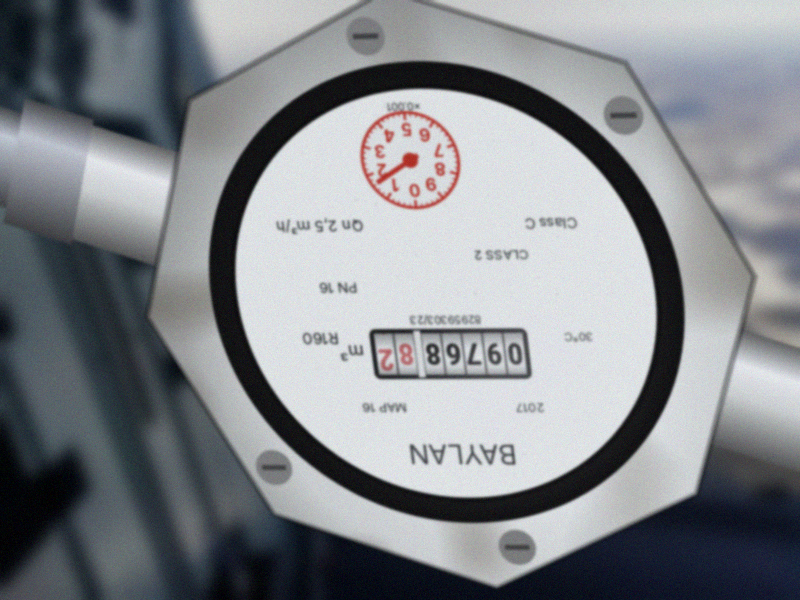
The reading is 9768.821; m³
